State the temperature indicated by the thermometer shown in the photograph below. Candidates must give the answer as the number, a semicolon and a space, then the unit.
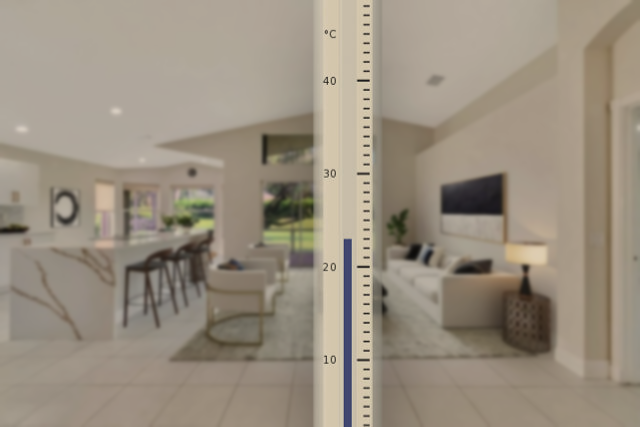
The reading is 23; °C
